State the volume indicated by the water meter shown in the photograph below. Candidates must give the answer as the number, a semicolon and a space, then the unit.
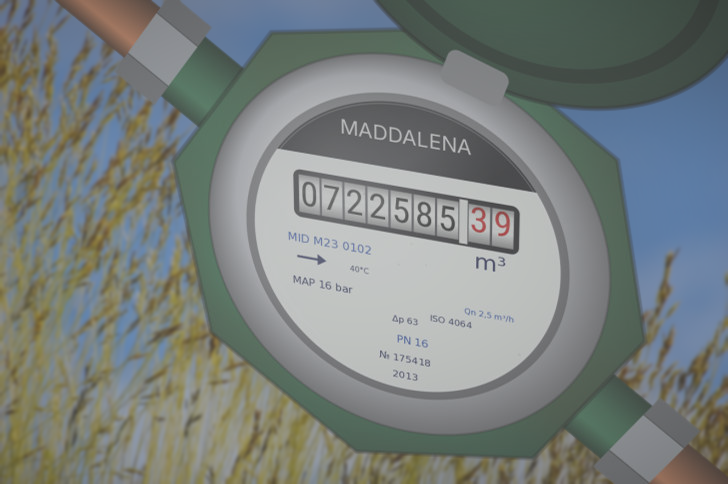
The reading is 722585.39; m³
